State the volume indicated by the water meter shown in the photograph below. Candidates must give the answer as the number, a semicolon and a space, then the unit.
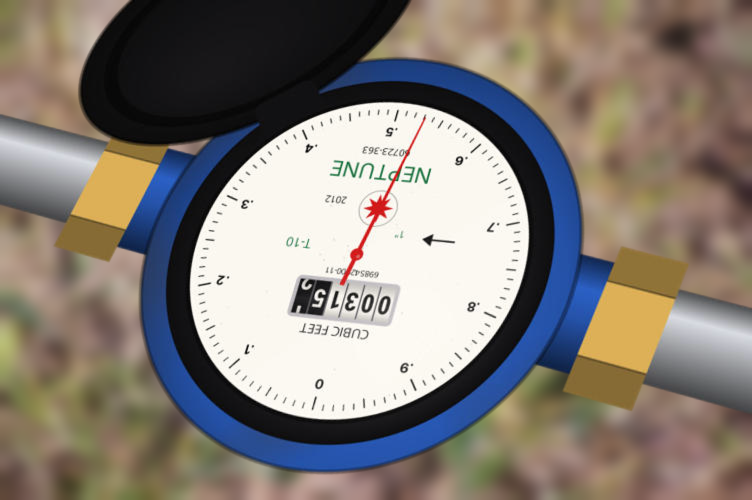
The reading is 3151.53; ft³
